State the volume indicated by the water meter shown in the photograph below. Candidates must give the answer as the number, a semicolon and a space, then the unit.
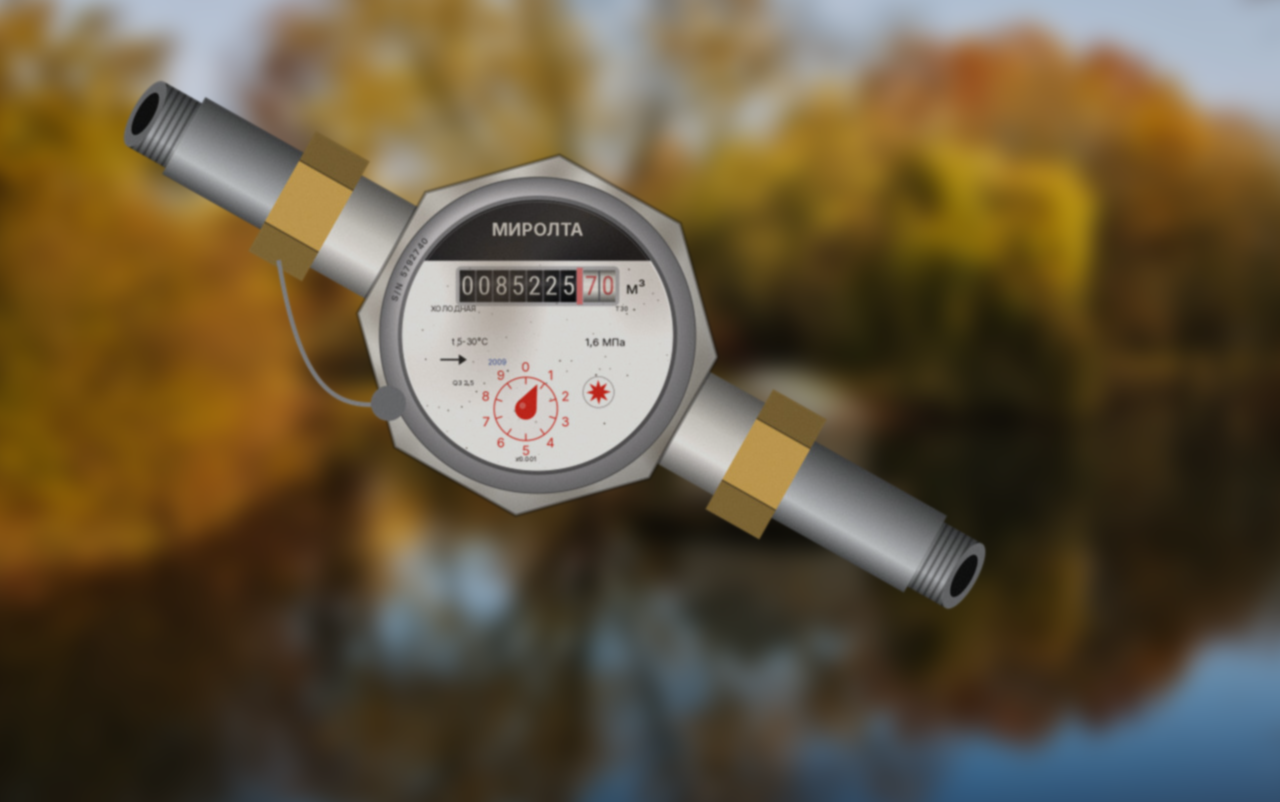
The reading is 85225.700; m³
